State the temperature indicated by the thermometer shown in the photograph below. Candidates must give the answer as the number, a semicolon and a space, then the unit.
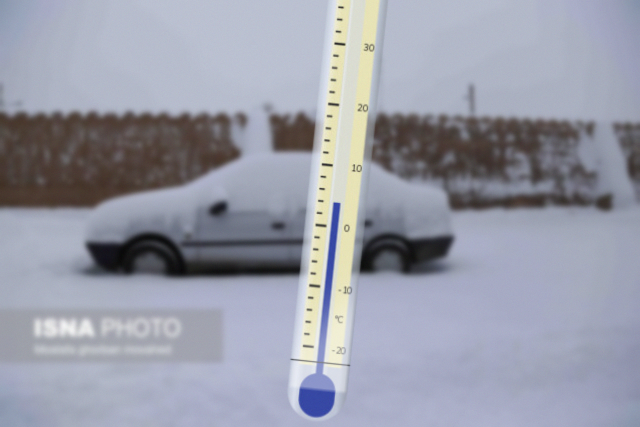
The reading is 4; °C
